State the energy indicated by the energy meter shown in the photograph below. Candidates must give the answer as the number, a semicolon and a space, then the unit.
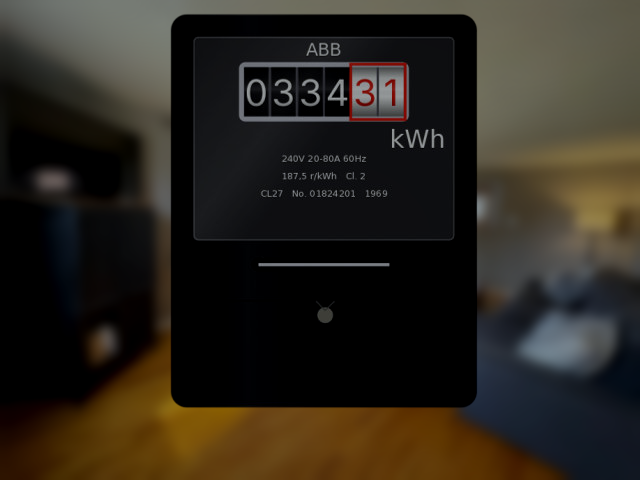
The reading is 334.31; kWh
